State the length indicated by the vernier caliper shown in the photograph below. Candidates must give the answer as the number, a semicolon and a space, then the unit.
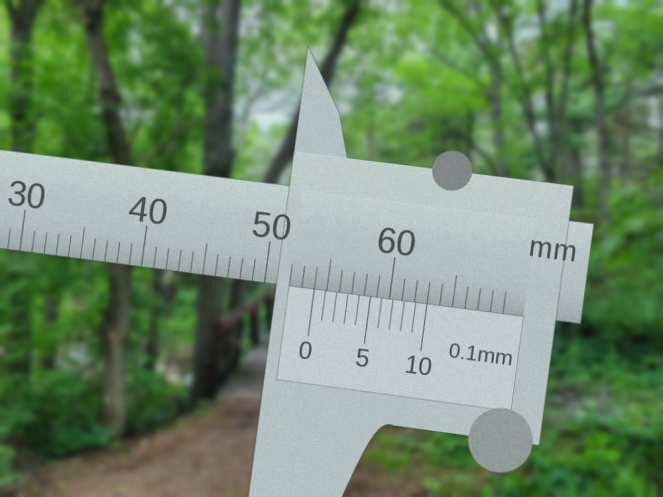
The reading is 54.0; mm
